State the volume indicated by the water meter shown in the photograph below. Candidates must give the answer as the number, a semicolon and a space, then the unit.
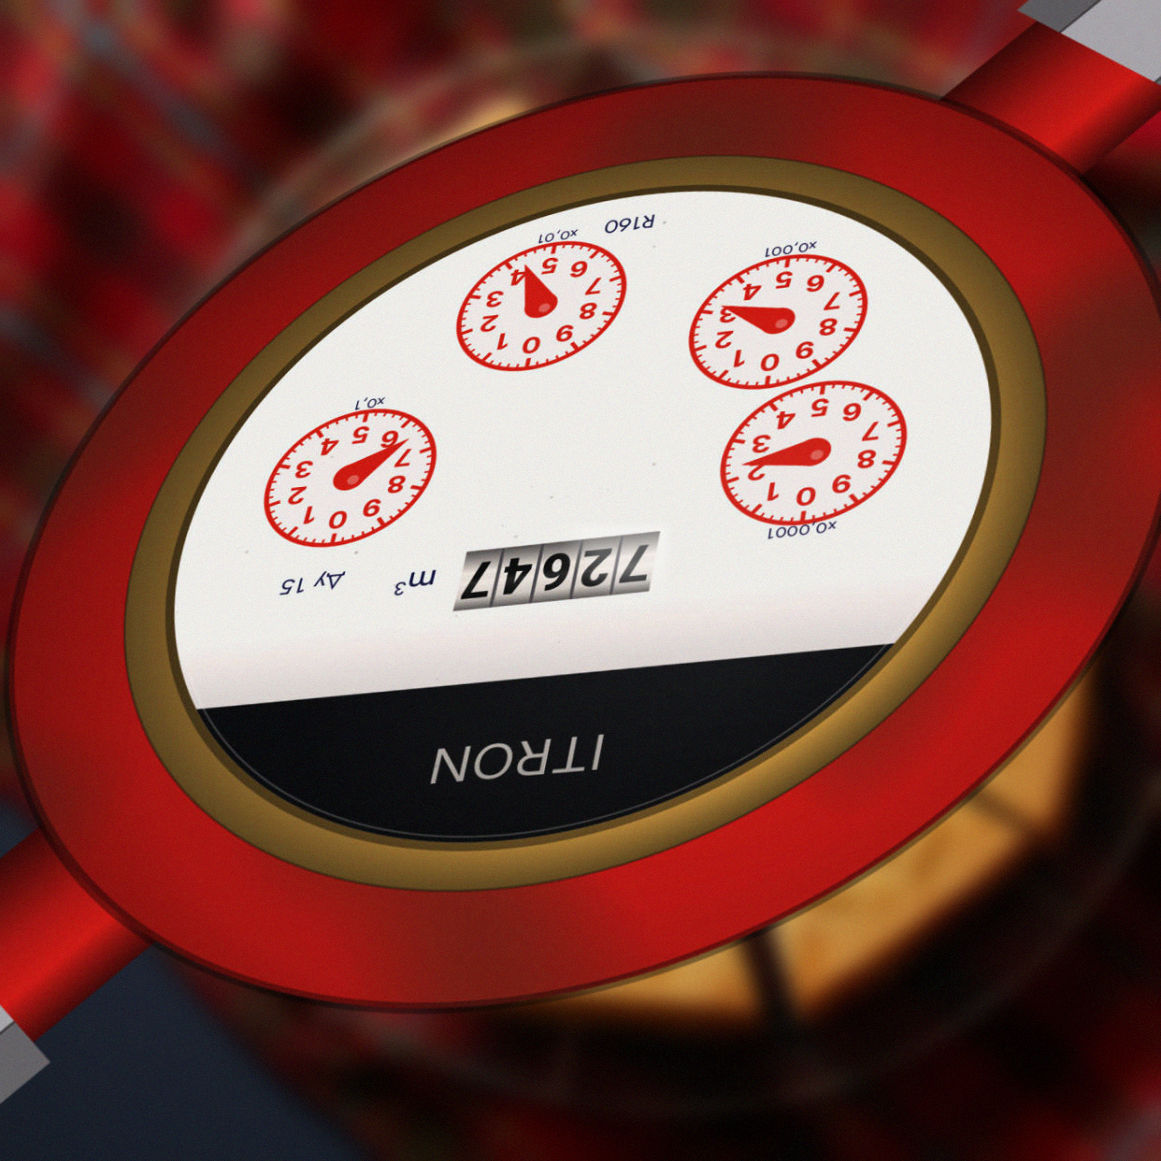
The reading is 72647.6432; m³
